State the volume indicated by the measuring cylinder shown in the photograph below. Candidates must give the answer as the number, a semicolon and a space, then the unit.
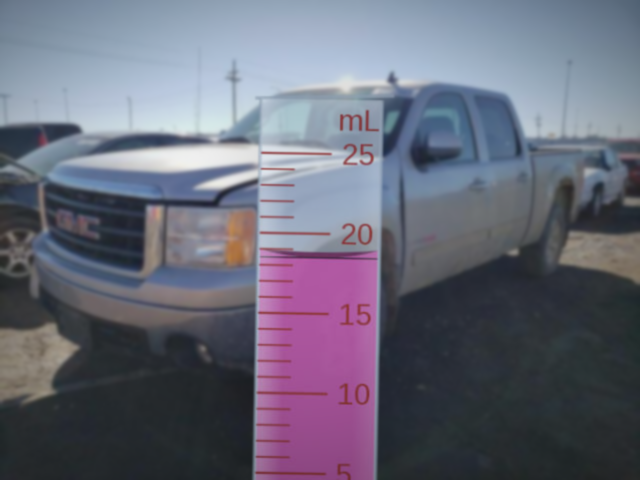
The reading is 18.5; mL
